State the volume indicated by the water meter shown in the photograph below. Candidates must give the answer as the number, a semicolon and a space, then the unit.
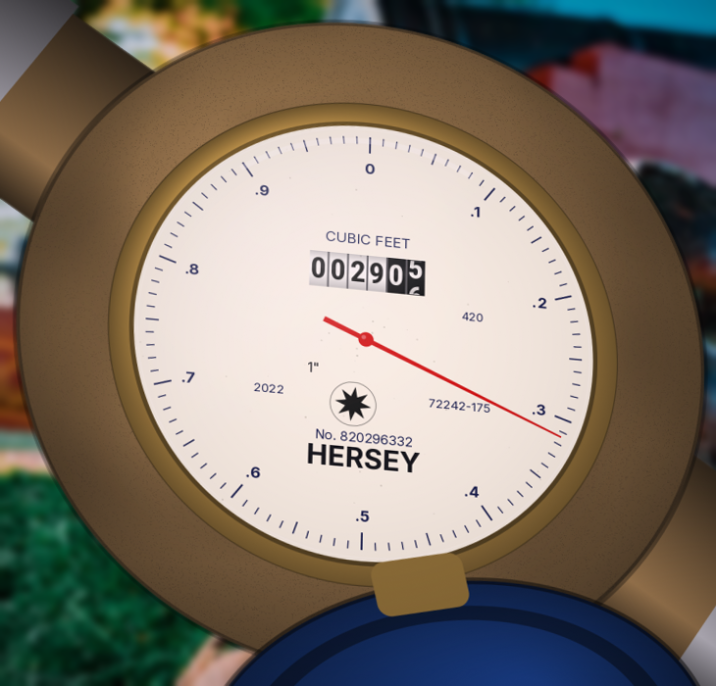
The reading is 2905.31; ft³
